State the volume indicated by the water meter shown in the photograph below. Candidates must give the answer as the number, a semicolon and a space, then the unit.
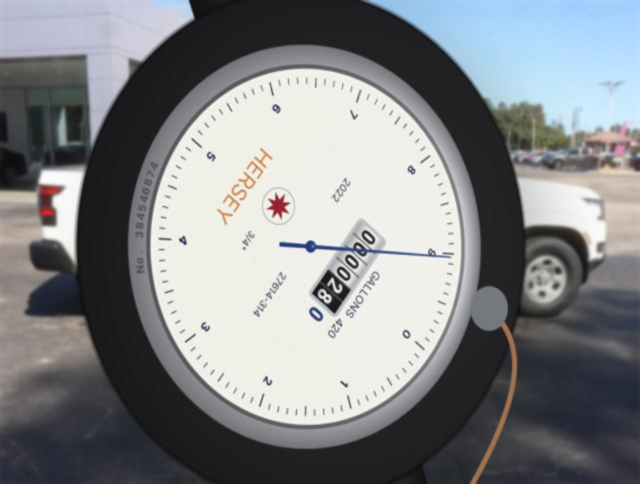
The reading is 279.0; gal
